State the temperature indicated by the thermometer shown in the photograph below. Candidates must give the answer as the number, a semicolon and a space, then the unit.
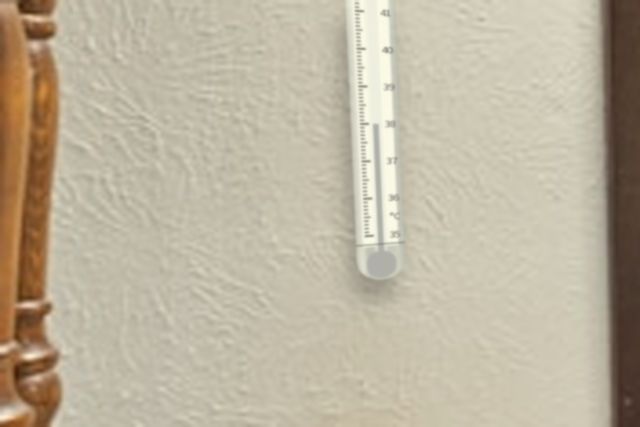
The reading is 38; °C
